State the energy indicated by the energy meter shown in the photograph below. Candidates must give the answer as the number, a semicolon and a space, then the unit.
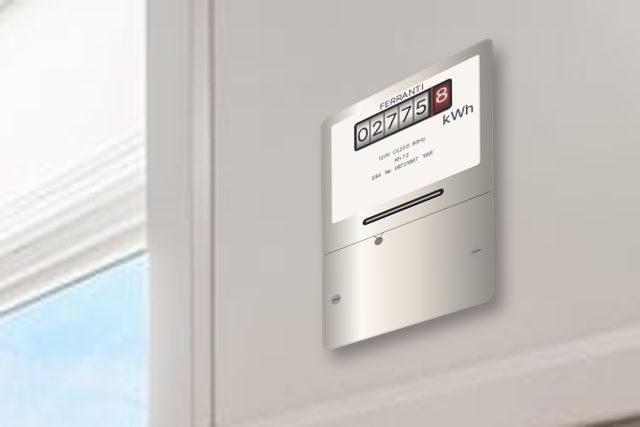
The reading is 2775.8; kWh
